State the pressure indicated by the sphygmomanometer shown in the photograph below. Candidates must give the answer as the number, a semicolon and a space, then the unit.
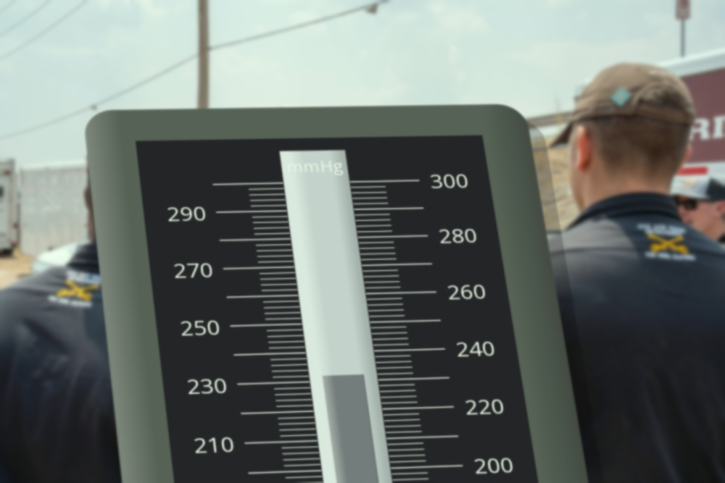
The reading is 232; mmHg
